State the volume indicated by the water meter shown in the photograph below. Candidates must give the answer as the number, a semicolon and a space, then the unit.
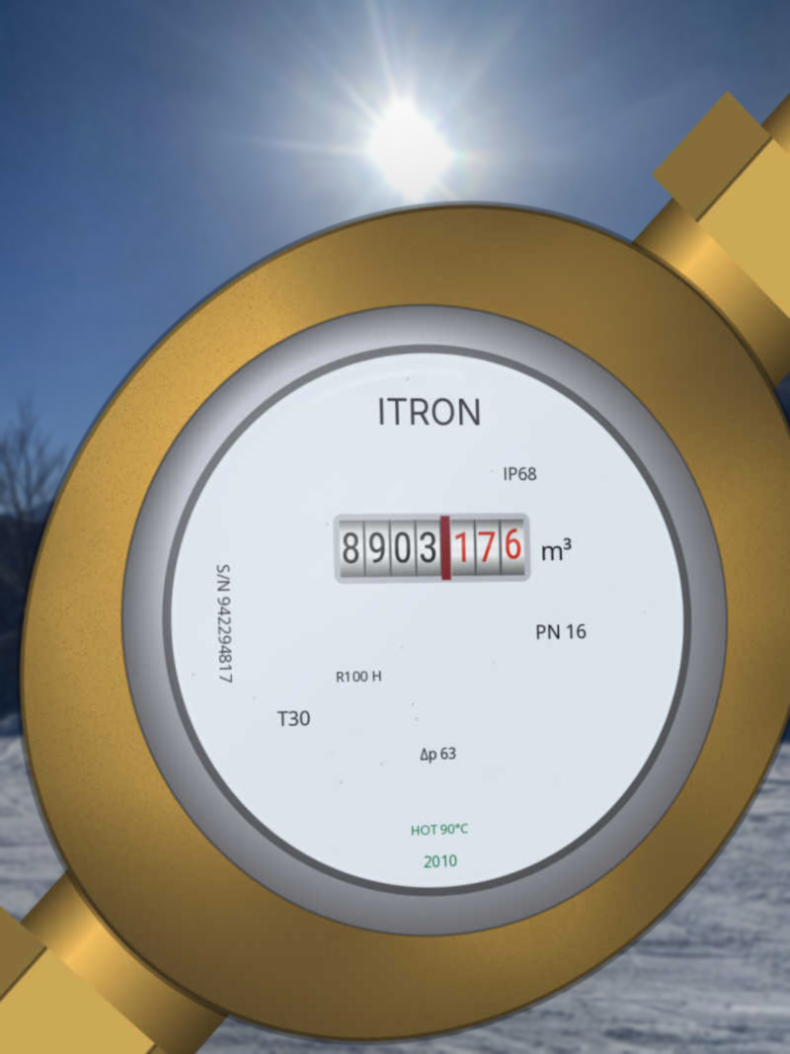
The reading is 8903.176; m³
